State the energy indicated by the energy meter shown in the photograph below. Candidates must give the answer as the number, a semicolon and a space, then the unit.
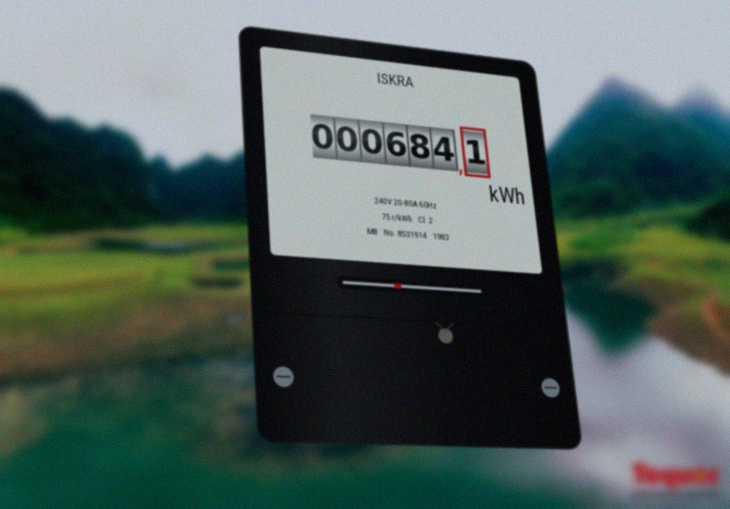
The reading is 684.1; kWh
